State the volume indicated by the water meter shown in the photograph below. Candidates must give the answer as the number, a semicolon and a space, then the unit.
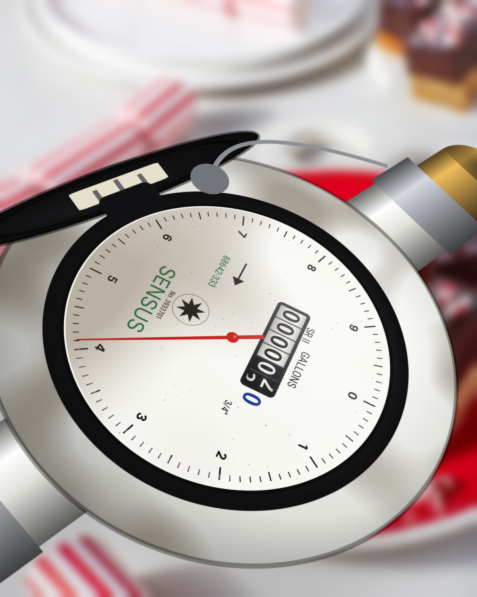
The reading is 24.1; gal
